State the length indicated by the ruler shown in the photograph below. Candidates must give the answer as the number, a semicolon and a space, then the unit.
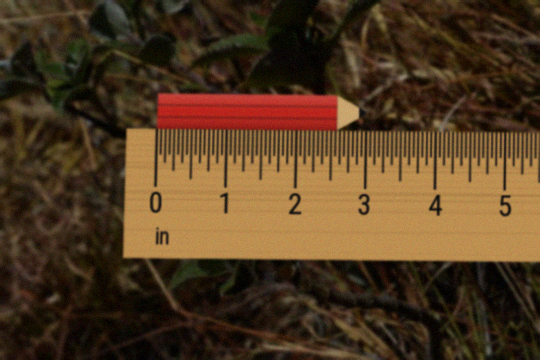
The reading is 3; in
